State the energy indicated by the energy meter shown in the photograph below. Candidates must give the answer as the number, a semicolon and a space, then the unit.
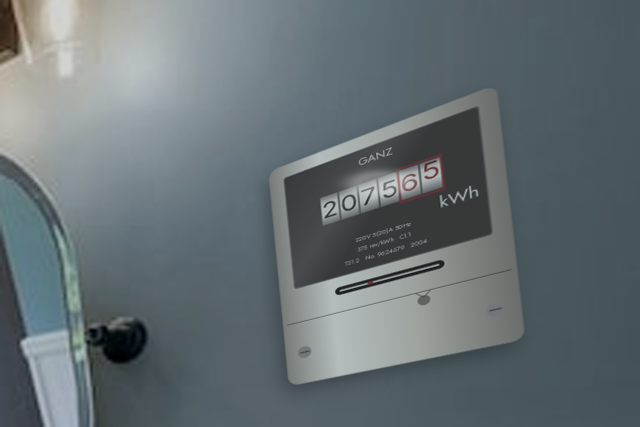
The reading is 2075.65; kWh
